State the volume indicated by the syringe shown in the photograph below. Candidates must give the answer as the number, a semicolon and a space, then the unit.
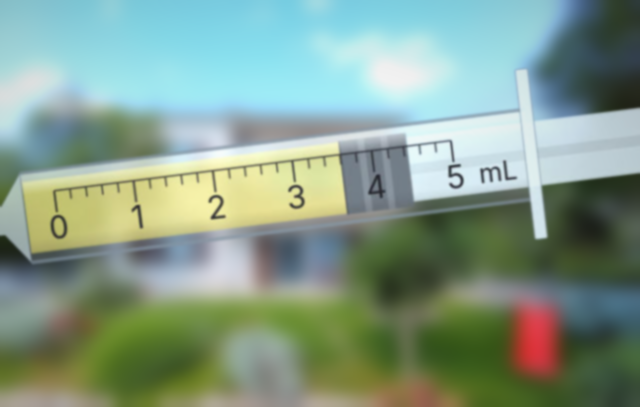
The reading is 3.6; mL
